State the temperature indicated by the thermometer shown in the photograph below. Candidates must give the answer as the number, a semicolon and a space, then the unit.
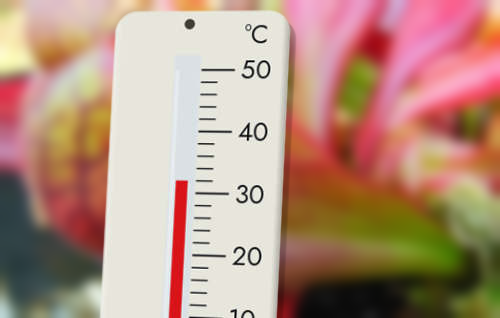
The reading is 32; °C
